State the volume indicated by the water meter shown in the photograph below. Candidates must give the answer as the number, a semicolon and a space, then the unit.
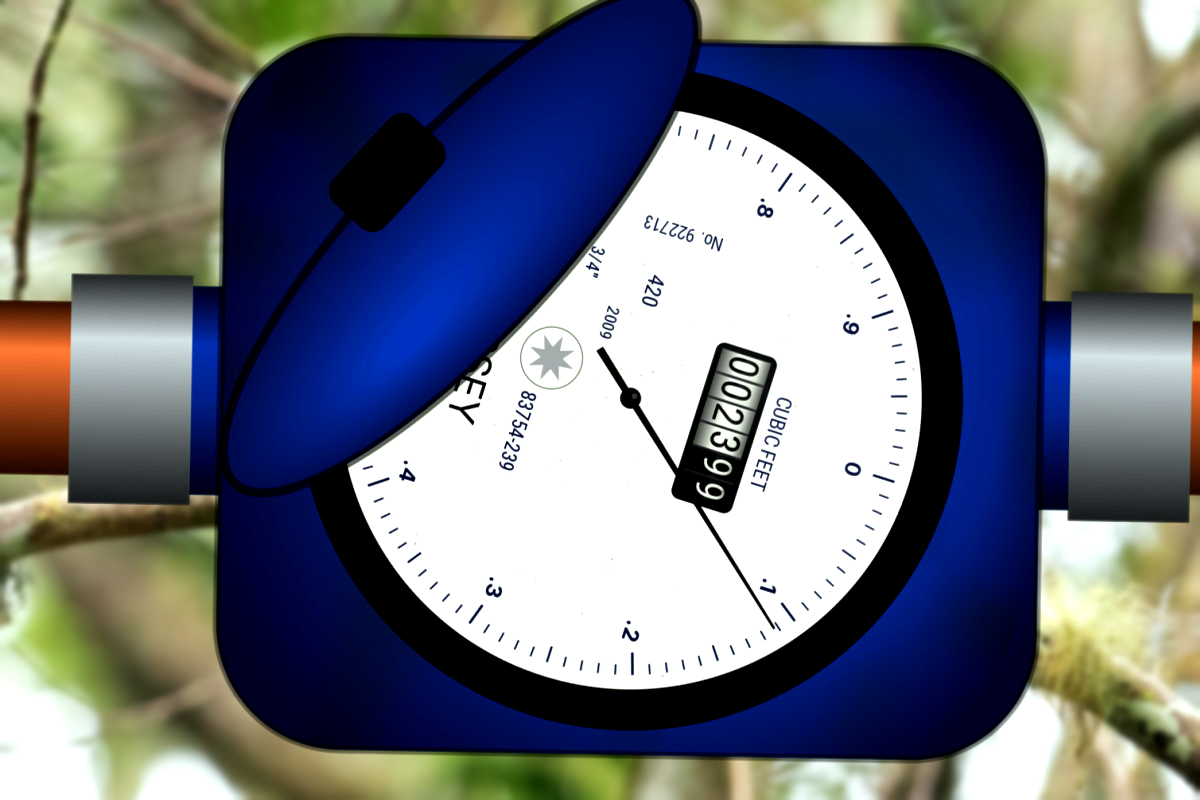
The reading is 2399.11; ft³
